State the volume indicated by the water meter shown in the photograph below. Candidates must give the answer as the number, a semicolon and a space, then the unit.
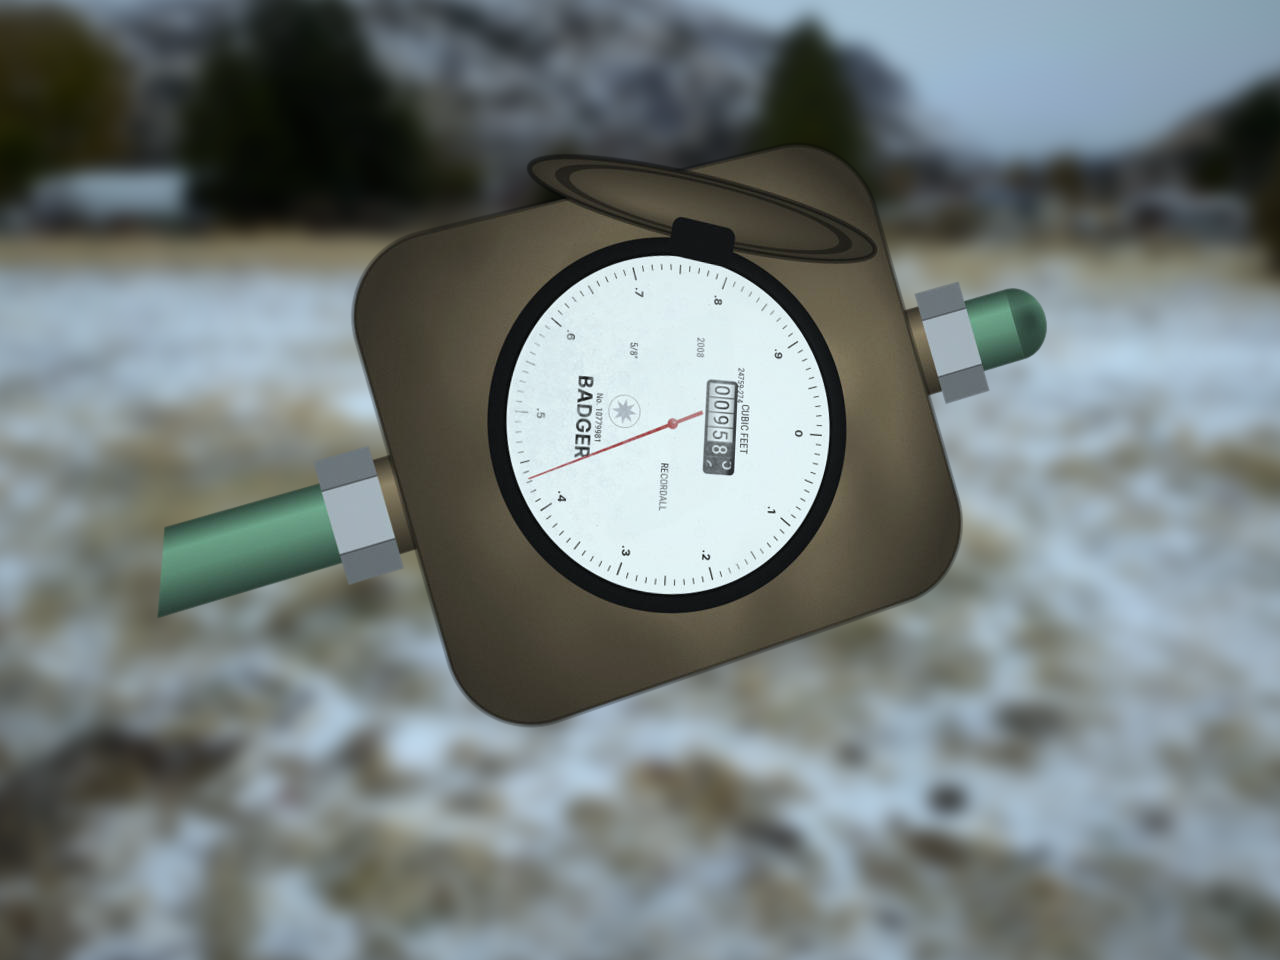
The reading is 9585.43; ft³
